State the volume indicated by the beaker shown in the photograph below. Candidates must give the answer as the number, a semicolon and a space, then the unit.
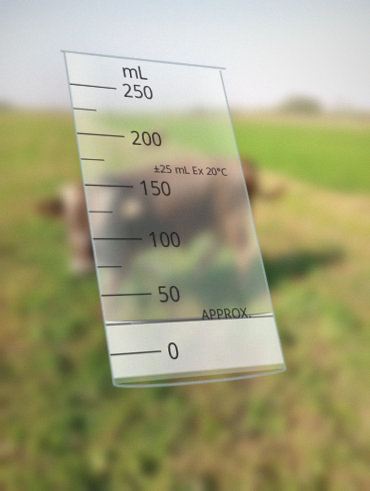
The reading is 25; mL
